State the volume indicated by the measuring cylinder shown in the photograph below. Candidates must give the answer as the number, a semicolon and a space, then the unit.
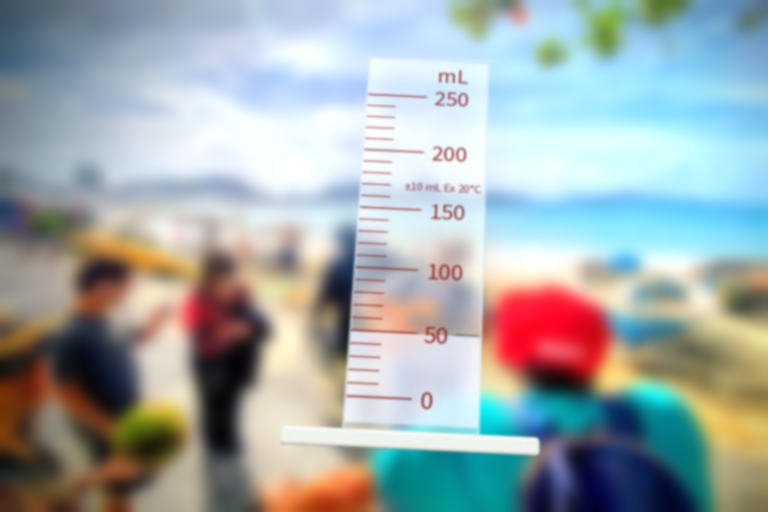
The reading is 50; mL
